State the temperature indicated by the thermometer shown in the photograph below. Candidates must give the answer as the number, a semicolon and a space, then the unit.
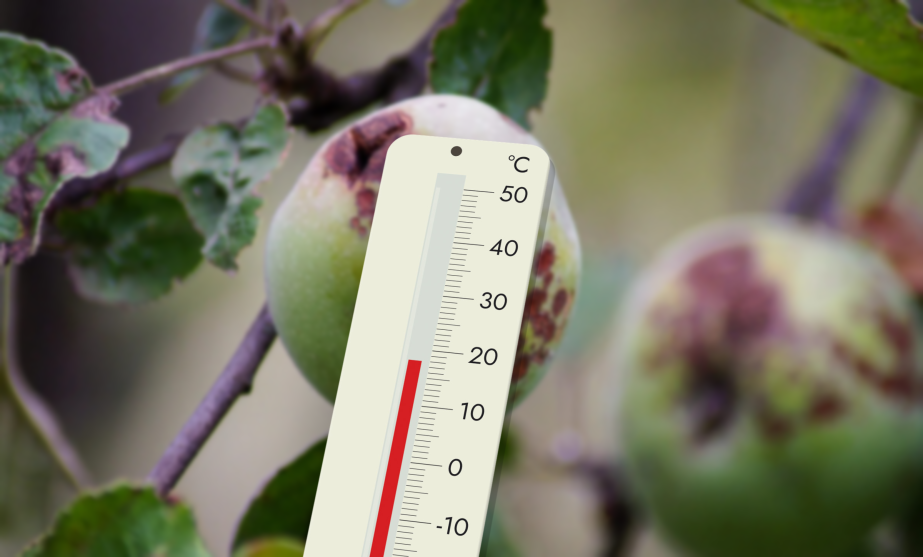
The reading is 18; °C
